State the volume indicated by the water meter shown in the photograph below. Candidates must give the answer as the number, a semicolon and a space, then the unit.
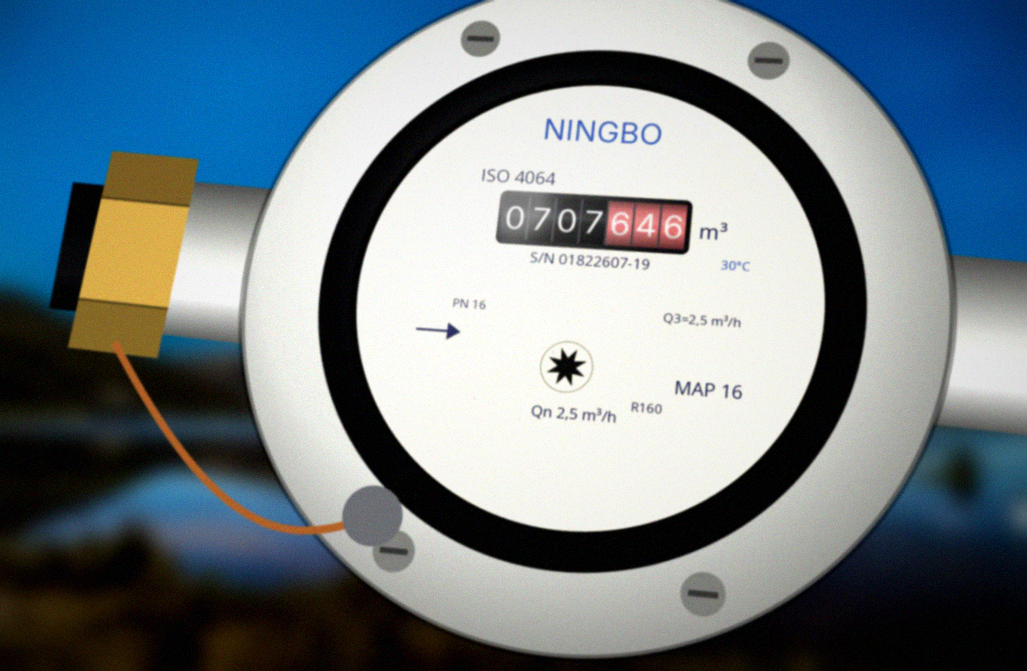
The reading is 707.646; m³
